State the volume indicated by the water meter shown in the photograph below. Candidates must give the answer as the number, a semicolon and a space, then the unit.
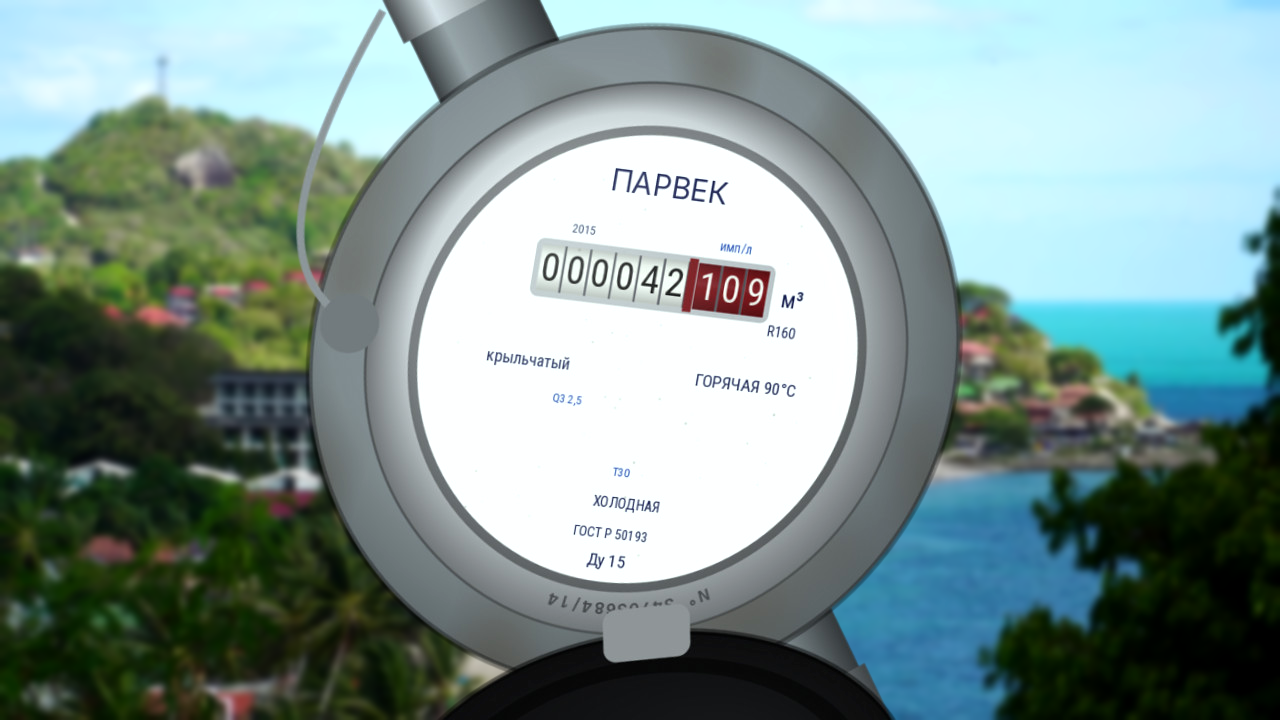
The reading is 42.109; m³
